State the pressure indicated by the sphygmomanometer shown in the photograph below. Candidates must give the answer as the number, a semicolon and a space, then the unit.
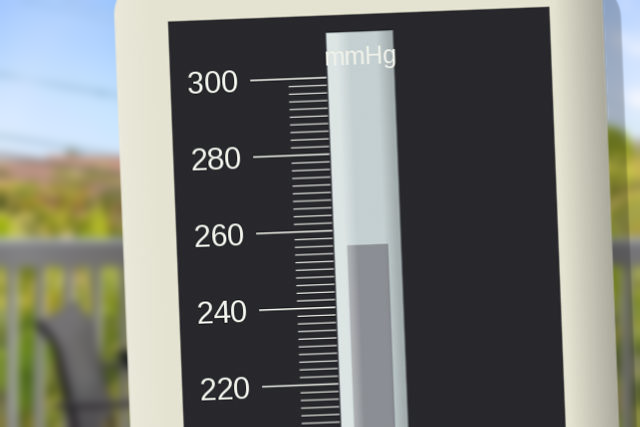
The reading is 256; mmHg
